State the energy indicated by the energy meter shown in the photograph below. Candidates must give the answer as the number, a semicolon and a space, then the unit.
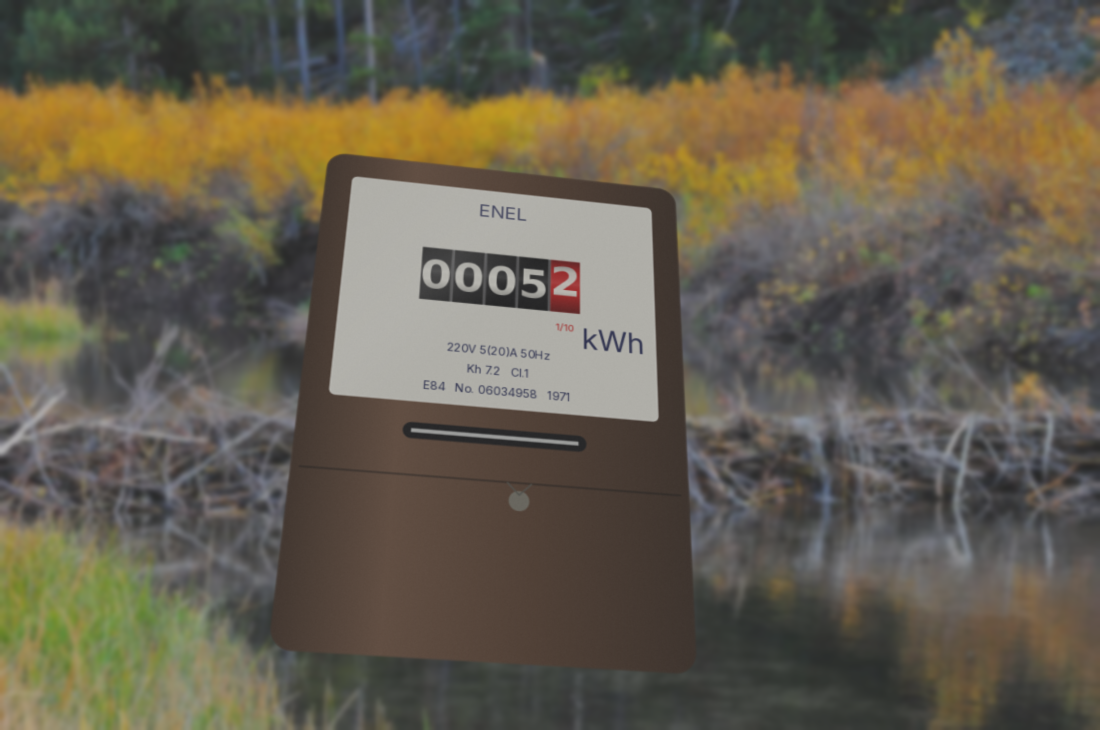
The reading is 5.2; kWh
